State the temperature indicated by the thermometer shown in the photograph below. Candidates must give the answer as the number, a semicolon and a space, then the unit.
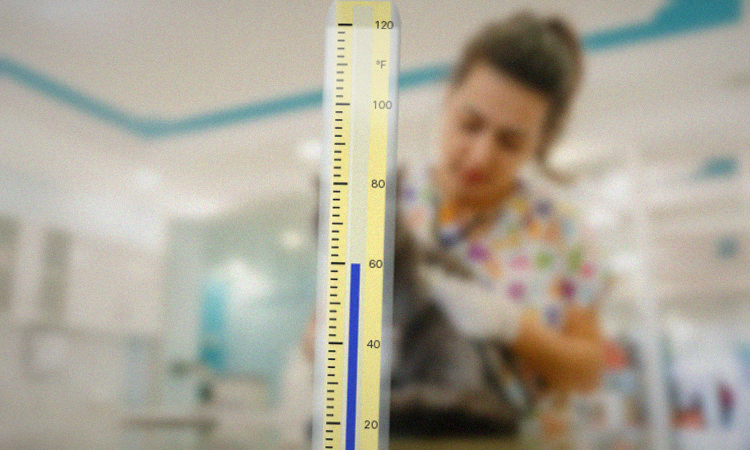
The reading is 60; °F
